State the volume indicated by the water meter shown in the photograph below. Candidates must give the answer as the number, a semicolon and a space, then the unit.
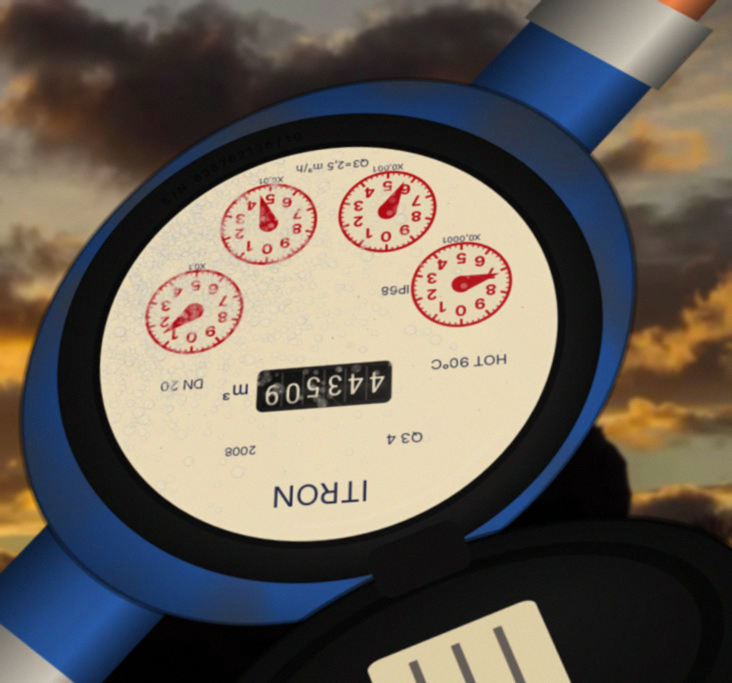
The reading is 443509.1457; m³
